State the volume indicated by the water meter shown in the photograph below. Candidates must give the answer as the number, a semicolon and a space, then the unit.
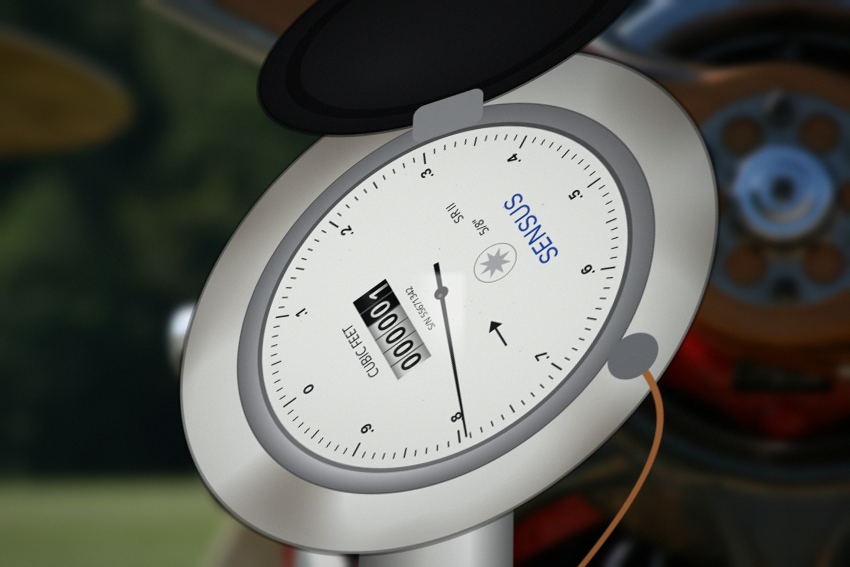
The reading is 0.79; ft³
